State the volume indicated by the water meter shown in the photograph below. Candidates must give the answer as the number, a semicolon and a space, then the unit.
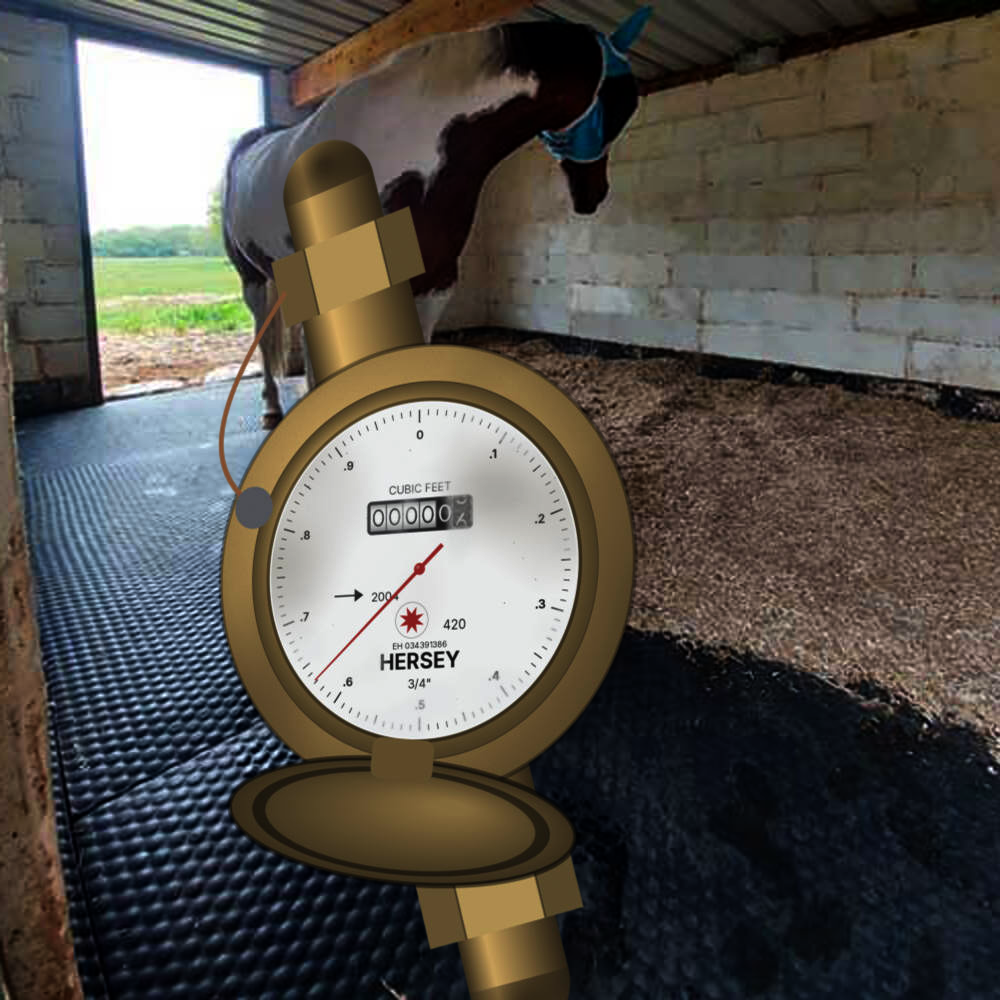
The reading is 5.63; ft³
